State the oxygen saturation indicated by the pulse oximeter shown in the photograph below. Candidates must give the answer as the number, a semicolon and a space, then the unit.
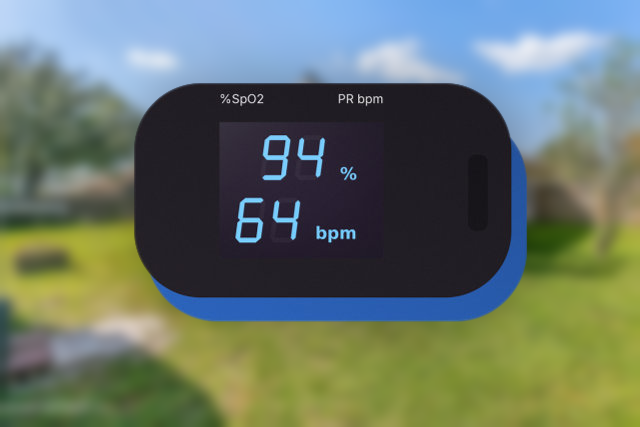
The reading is 94; %
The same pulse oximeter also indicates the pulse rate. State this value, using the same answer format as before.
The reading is 64; bpm
